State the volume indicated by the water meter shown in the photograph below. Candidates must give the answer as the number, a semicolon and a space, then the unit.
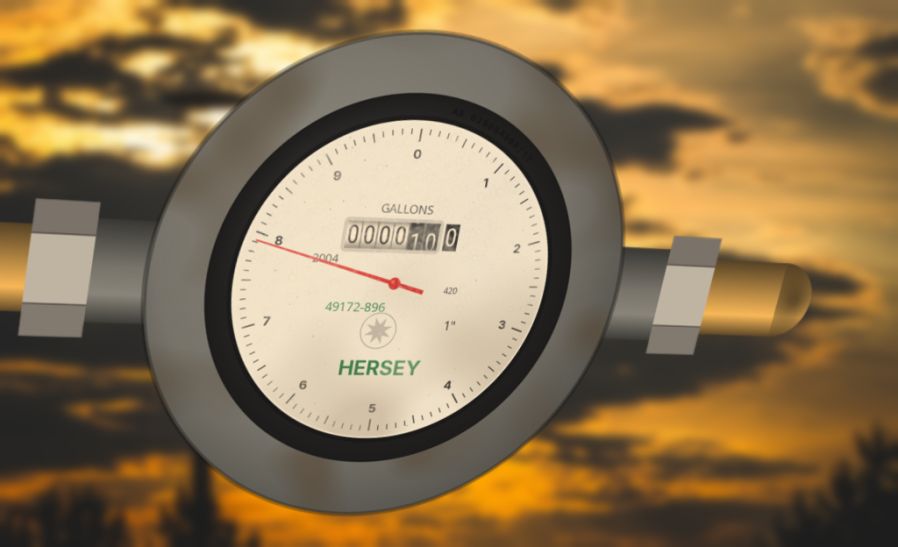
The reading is 97.9; gal
